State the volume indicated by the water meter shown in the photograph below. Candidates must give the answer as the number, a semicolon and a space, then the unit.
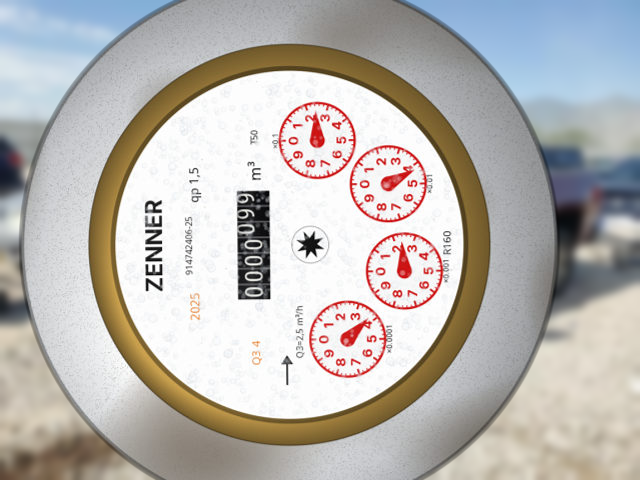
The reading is 99.2423; m³
